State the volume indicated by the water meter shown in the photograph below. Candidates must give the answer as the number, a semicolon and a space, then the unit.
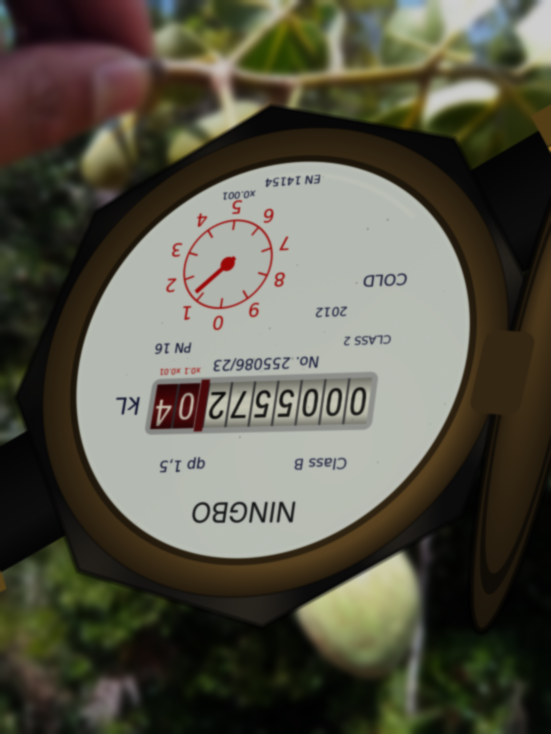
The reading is 5572.041; kL
